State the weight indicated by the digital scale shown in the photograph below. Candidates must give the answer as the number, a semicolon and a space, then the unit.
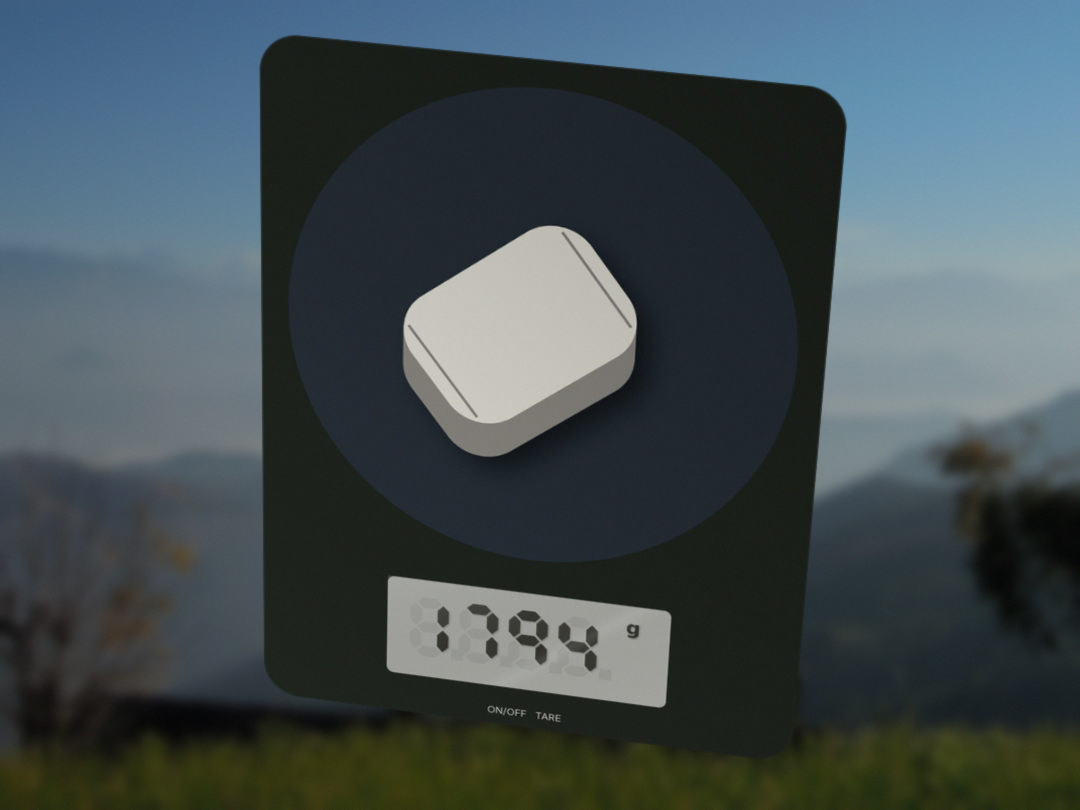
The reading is 1794; g
